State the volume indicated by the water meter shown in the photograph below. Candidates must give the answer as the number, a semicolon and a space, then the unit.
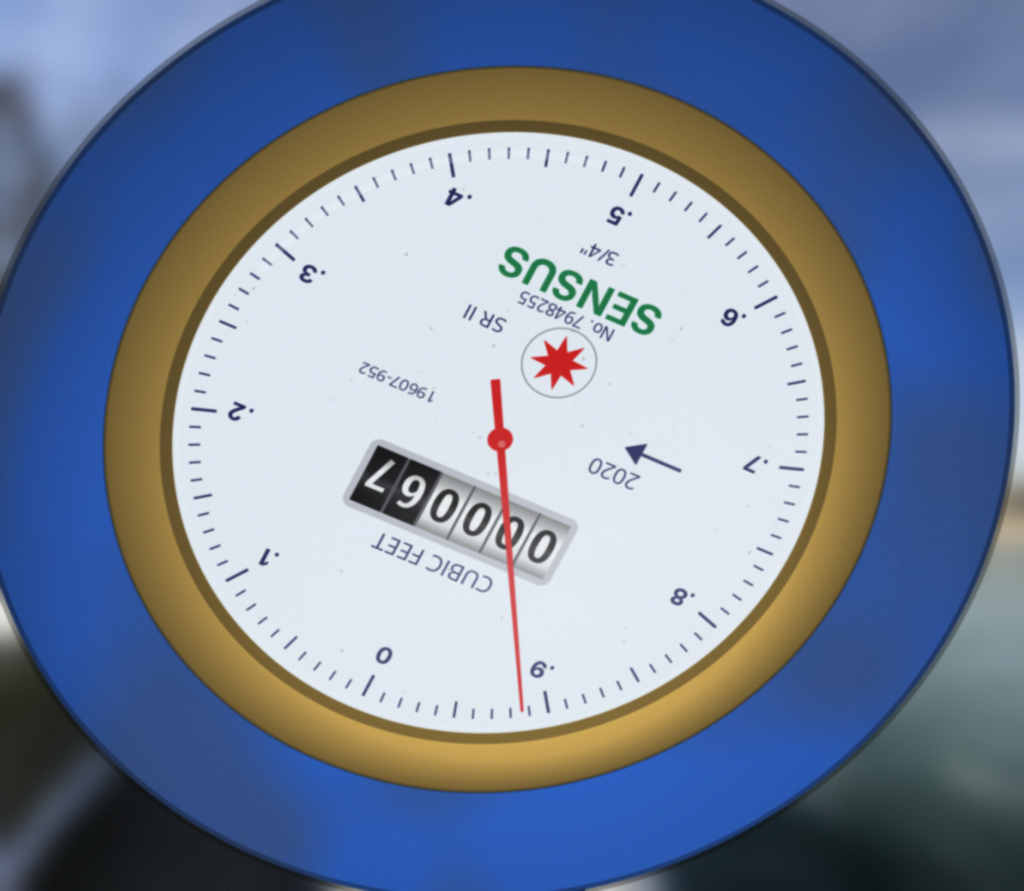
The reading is 66.91; ft³
